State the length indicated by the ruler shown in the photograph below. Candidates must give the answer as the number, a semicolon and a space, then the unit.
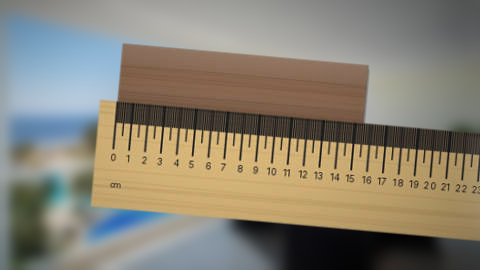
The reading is 15.5; cm
